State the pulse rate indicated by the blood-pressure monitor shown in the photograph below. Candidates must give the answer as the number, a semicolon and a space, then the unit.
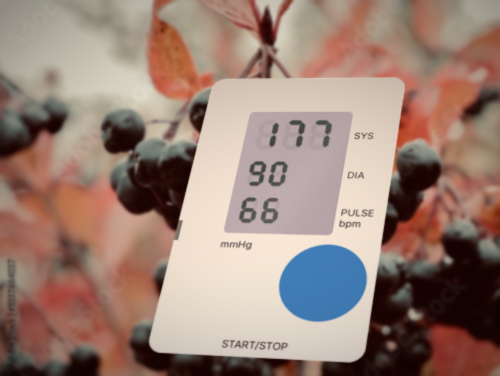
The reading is 66; bpm
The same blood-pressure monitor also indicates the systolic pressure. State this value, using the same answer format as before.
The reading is 177; mmHg
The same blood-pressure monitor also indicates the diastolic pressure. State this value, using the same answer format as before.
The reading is 90; mmHg
